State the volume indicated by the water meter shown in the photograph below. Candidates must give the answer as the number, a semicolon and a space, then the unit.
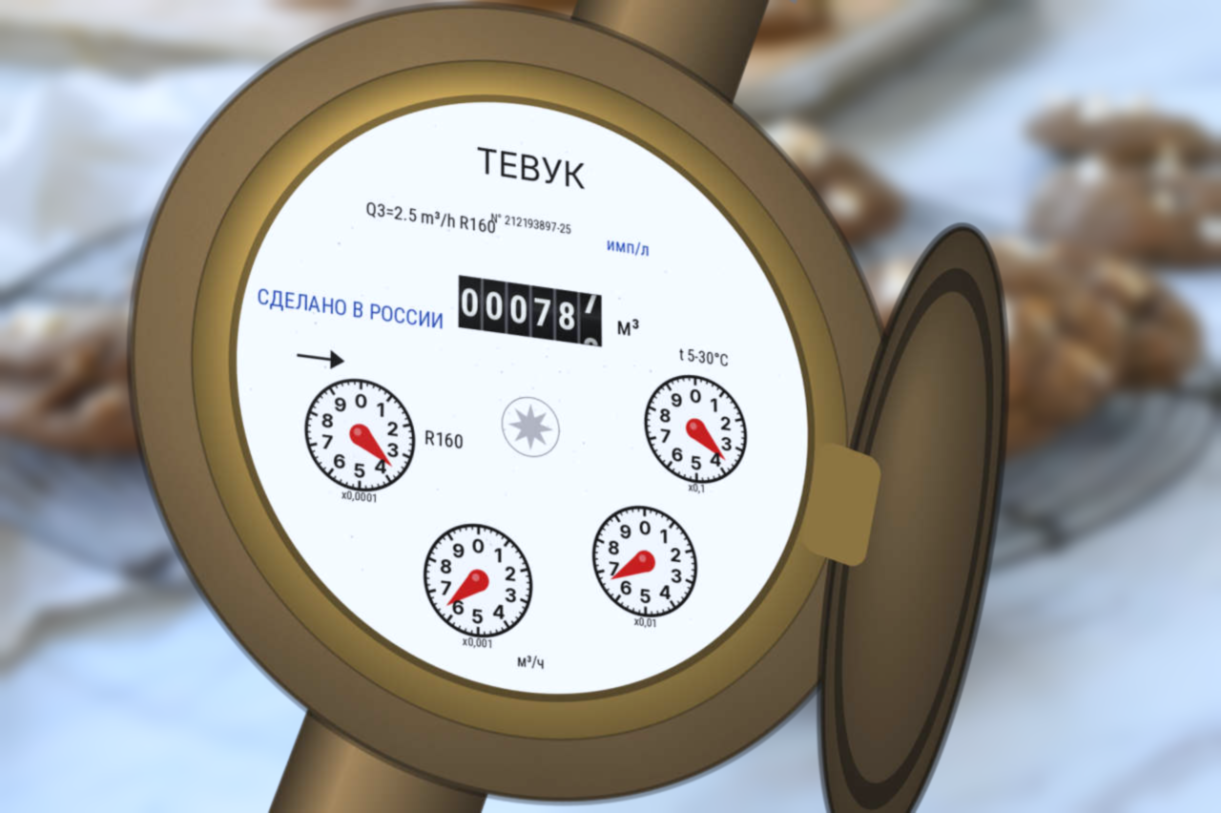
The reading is 787.3663; m³
